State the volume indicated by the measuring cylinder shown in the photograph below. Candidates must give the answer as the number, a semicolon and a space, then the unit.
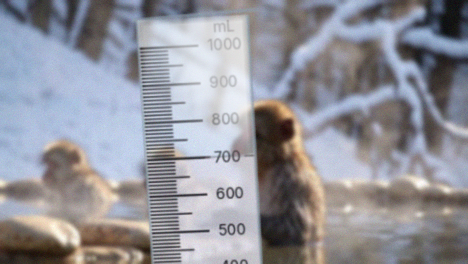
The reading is 700; mL
